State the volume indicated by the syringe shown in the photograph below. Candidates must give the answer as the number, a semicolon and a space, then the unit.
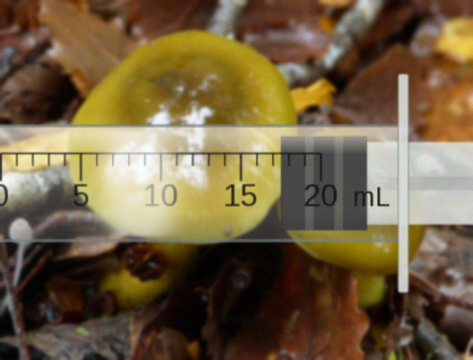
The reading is 17.5; mL
